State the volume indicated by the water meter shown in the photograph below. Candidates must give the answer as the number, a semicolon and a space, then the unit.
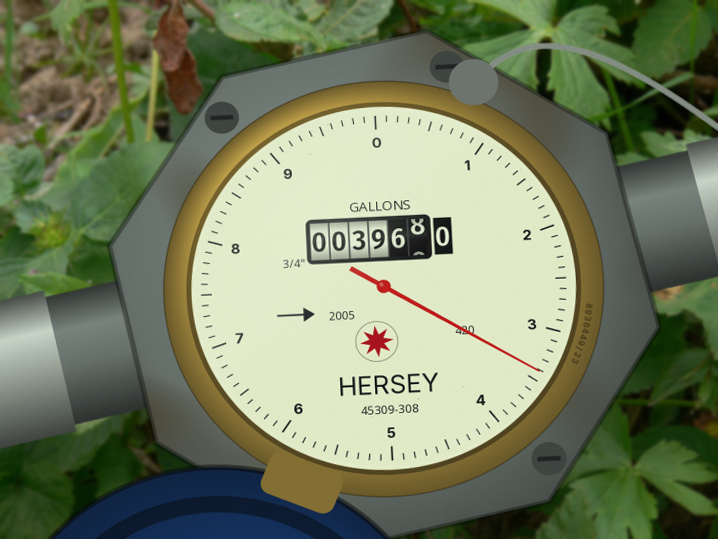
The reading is 39683.4; gal
